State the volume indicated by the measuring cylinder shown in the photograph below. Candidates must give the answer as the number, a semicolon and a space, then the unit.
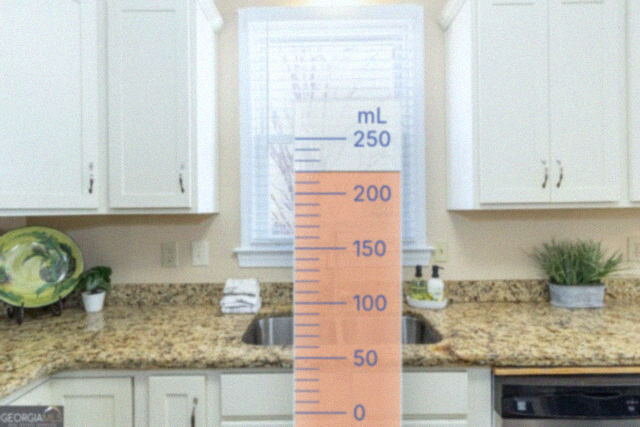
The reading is 220; mL
